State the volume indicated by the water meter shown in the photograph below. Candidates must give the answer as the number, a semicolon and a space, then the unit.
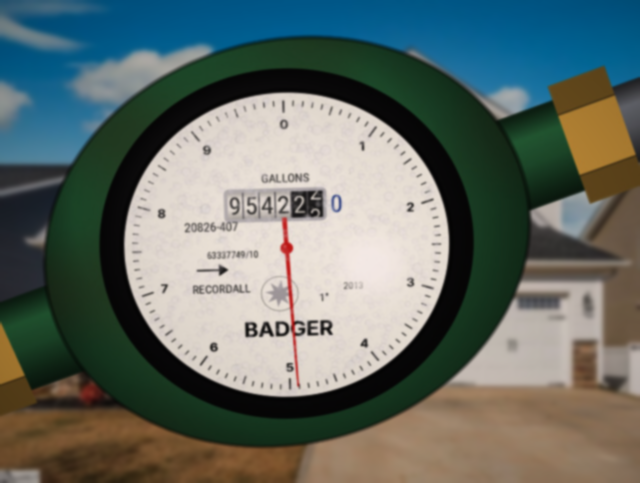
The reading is 9542224.9; gal
